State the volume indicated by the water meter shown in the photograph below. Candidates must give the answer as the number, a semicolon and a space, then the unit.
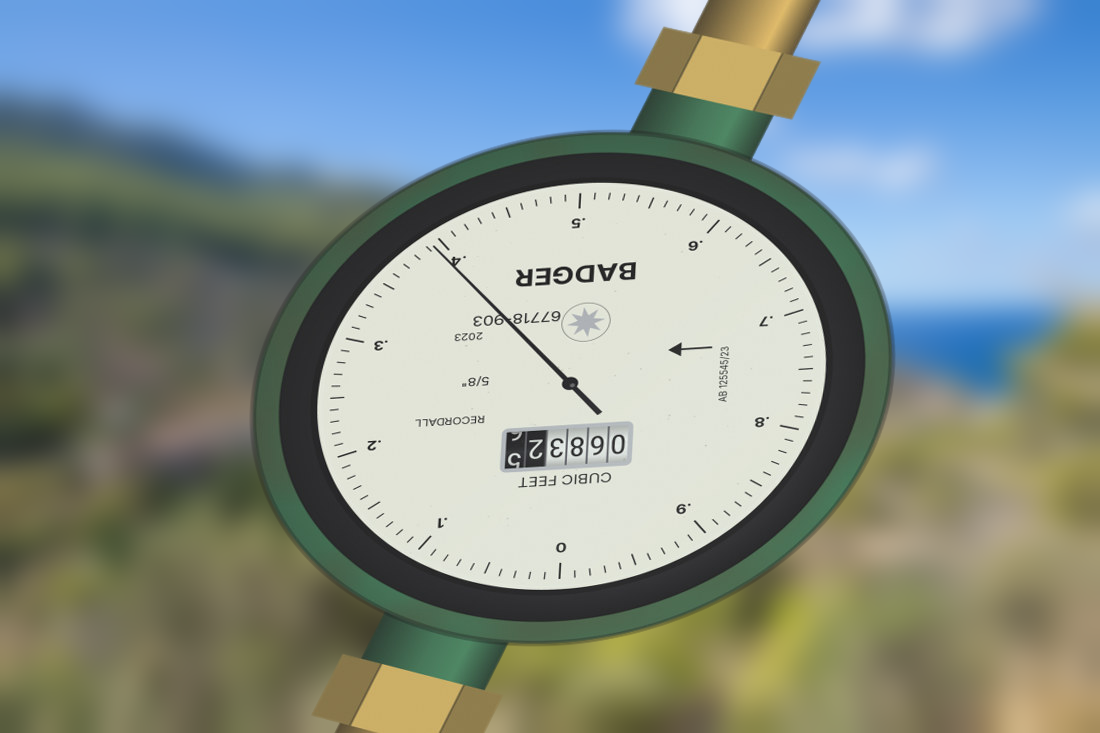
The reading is 68325.39; ft³
